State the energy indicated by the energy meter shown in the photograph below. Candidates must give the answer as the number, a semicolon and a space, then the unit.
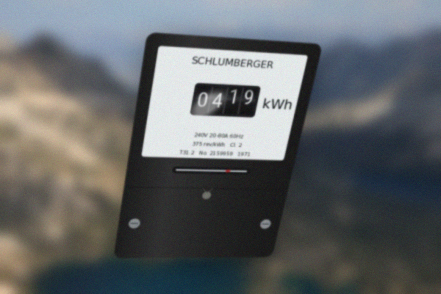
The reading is 419; kWh
